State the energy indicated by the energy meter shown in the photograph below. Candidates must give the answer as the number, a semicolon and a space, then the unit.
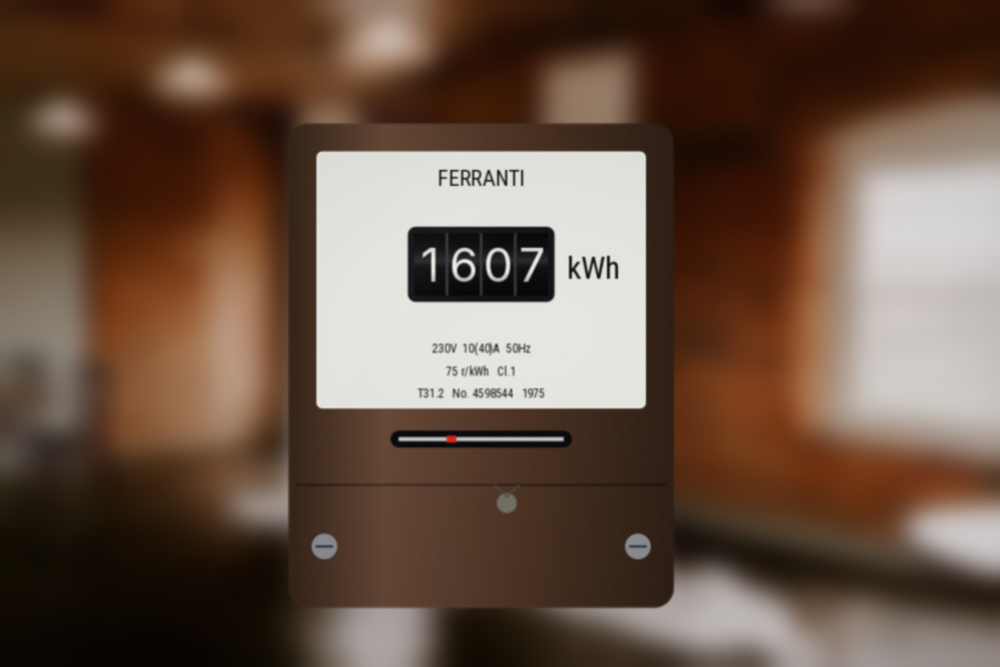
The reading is 1607; kWh
